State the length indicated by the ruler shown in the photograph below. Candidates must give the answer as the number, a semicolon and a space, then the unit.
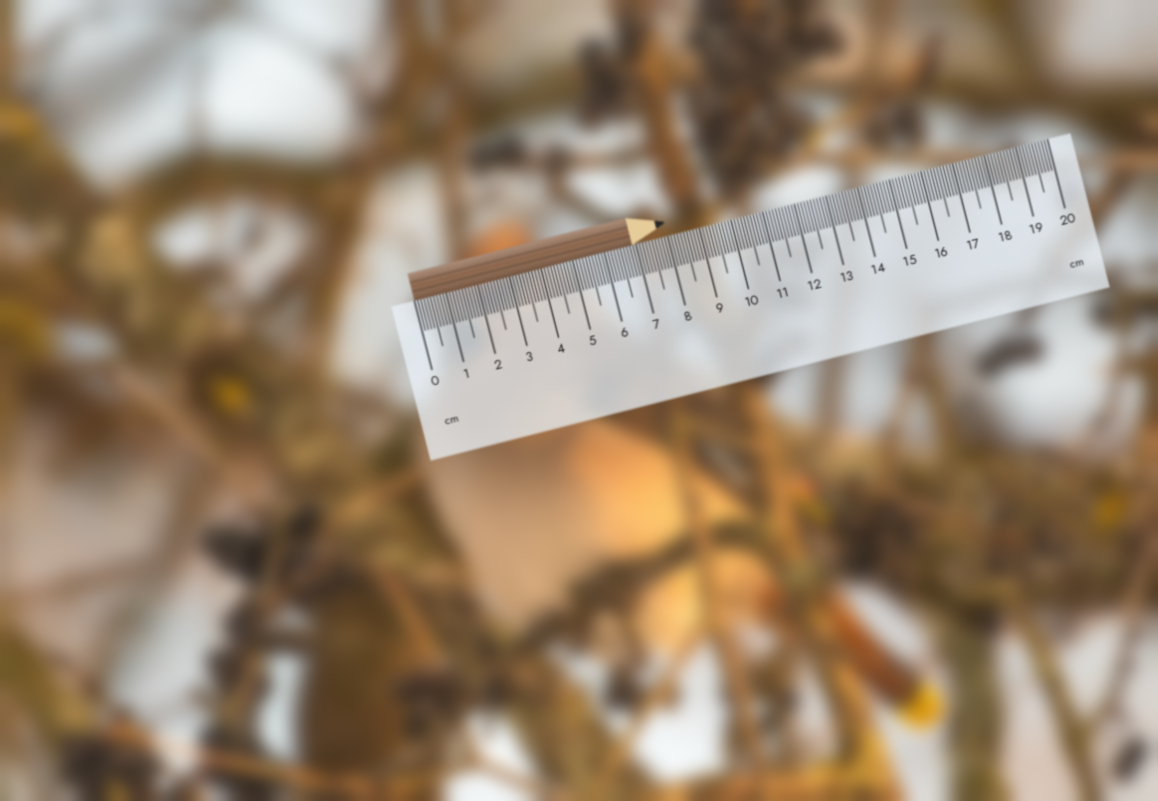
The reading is 8; cm
